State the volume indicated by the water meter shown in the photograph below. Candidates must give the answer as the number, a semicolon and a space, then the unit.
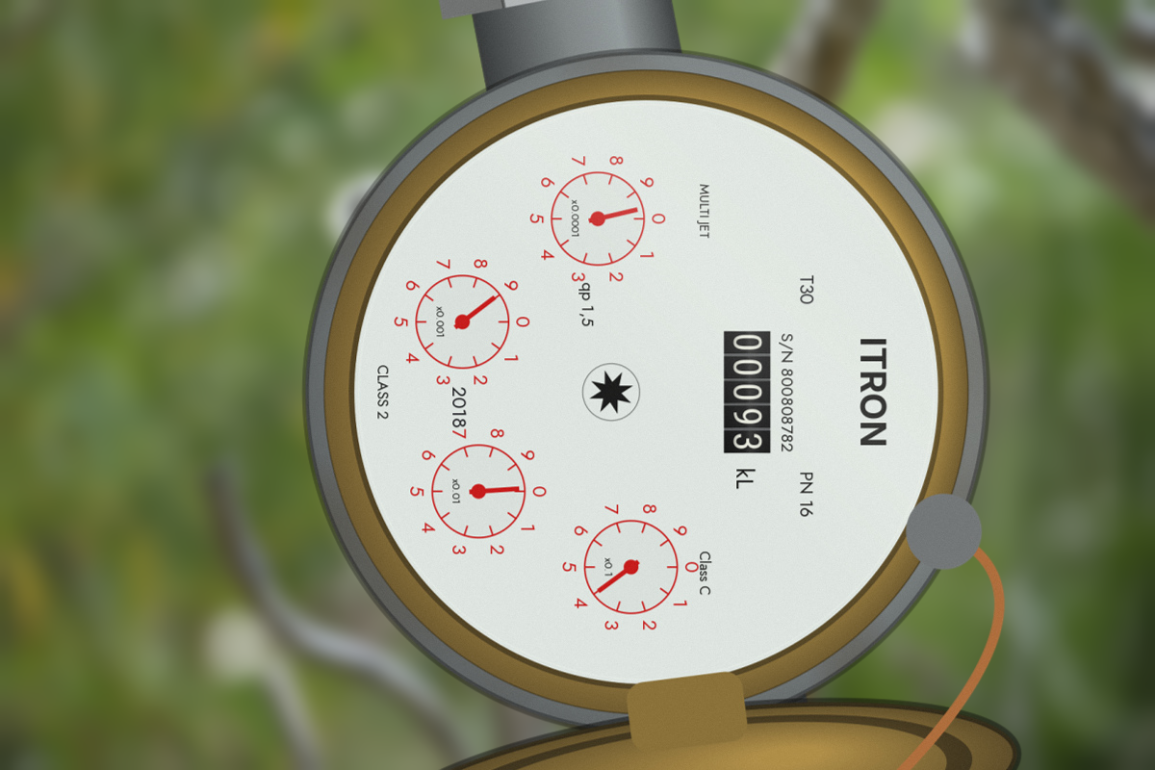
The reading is 93.3989; kL
